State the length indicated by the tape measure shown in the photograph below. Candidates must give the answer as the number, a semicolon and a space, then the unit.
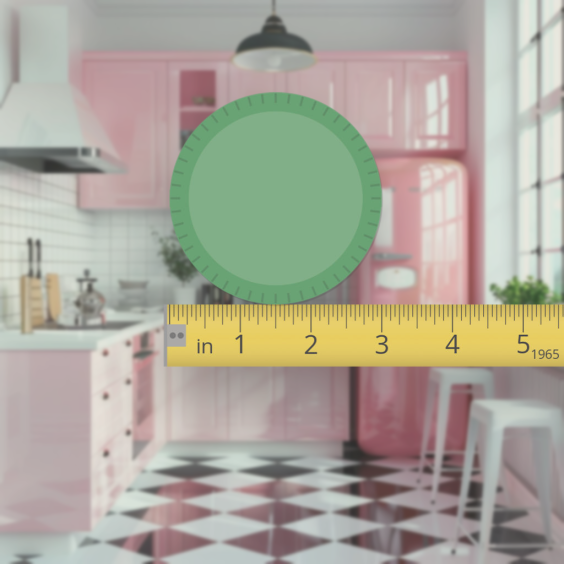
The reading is 3; in
